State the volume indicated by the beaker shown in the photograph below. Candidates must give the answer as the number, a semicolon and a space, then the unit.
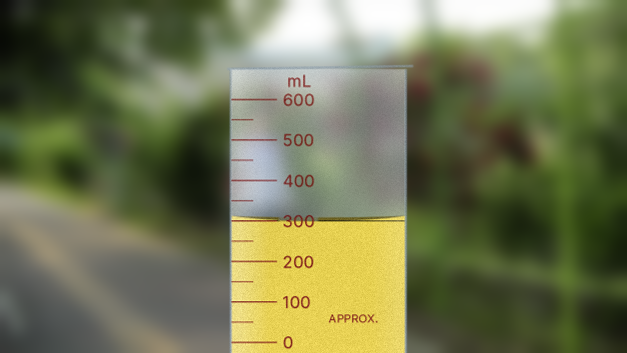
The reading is 300; mL
